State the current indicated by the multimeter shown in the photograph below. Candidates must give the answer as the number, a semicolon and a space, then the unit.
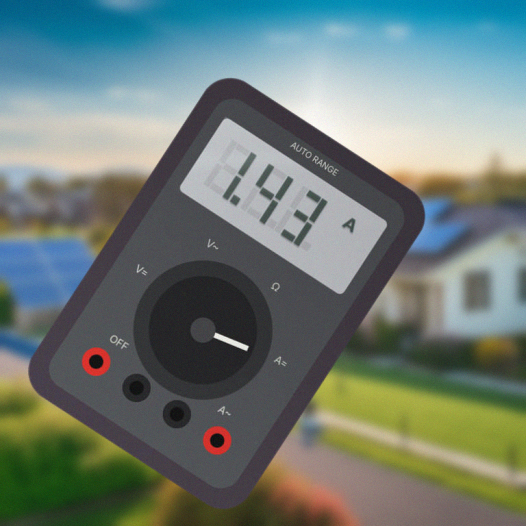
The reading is 1.43; A
